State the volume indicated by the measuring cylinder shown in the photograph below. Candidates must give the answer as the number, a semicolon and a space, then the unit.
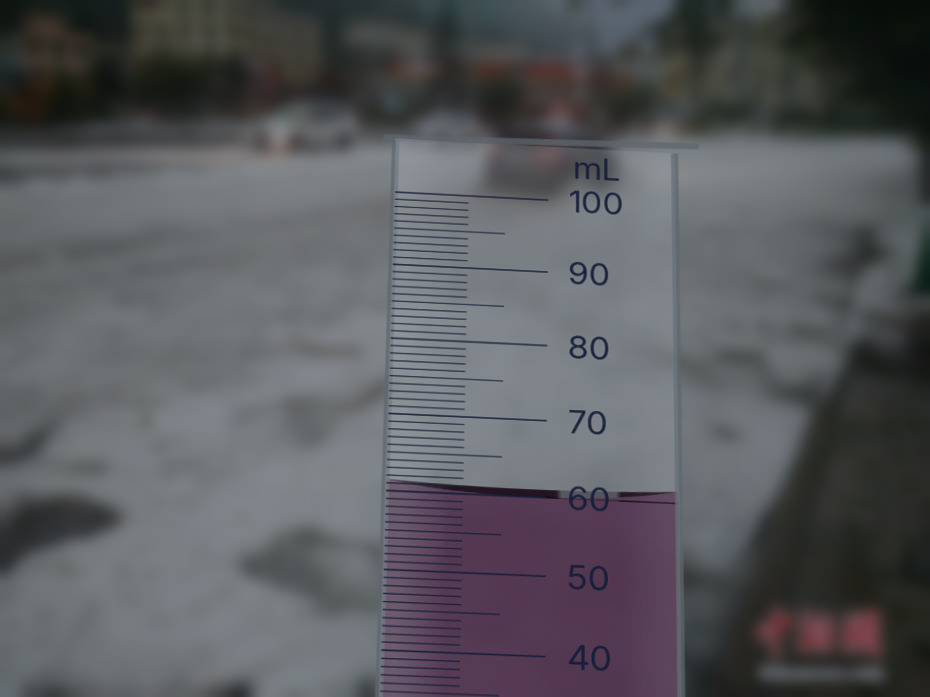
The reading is 60; mL
